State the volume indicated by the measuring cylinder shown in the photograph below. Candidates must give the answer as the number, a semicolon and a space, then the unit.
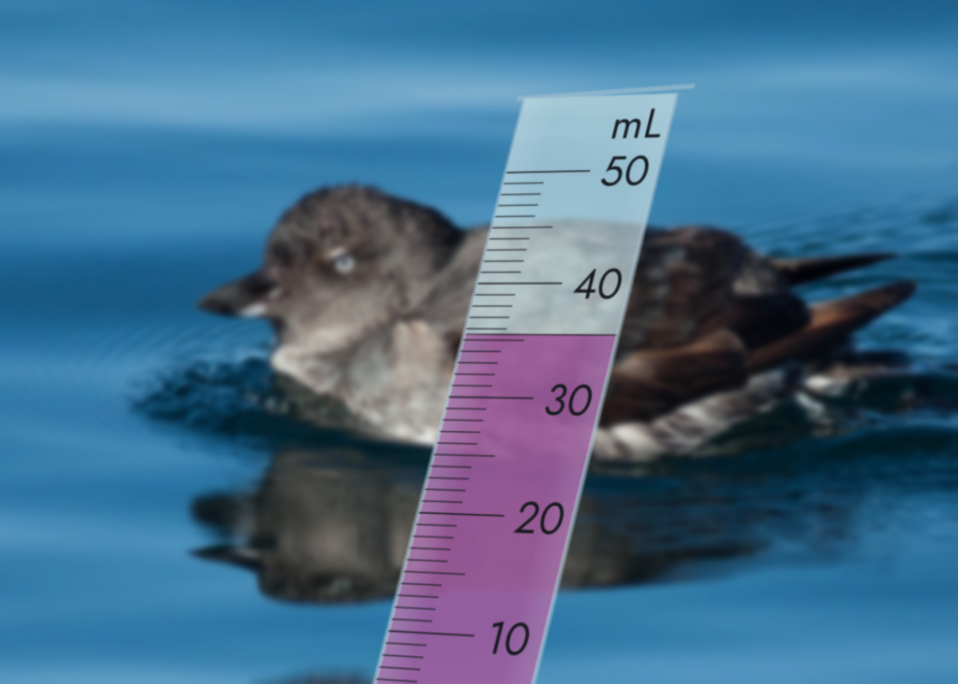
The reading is 35.5; mL
